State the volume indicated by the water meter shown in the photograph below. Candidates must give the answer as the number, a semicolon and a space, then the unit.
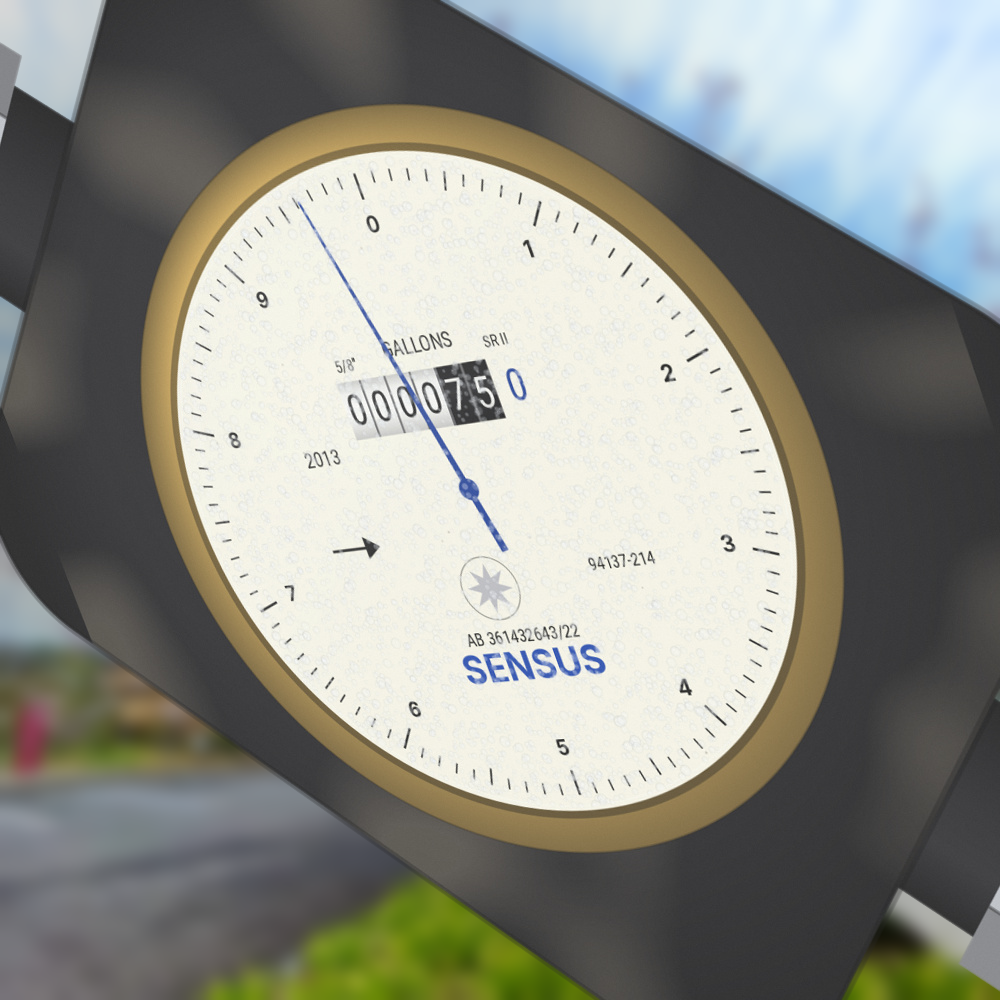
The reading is 749.6; gal
